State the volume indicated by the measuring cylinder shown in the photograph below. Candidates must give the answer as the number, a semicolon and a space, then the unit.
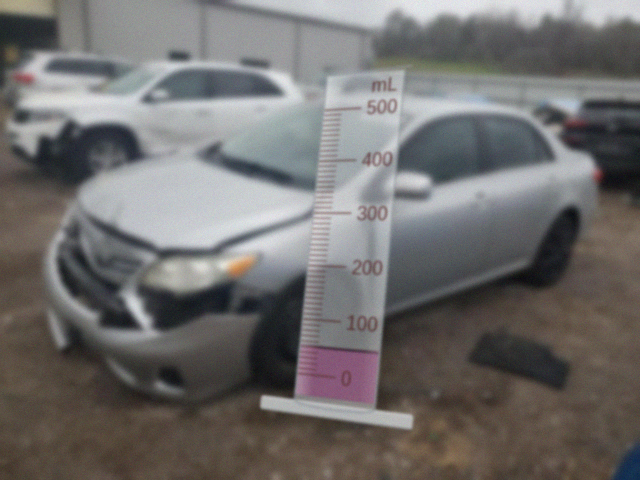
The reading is 50; mL
